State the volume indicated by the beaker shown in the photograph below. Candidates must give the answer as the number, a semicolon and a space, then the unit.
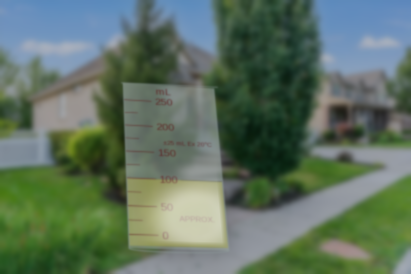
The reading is 100; mL
